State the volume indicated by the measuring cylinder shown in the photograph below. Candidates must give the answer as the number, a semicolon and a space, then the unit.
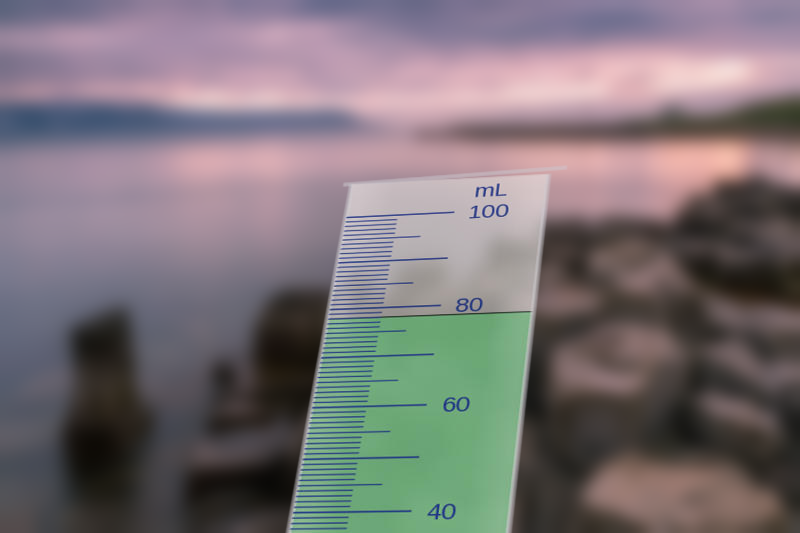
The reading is 78; mL
